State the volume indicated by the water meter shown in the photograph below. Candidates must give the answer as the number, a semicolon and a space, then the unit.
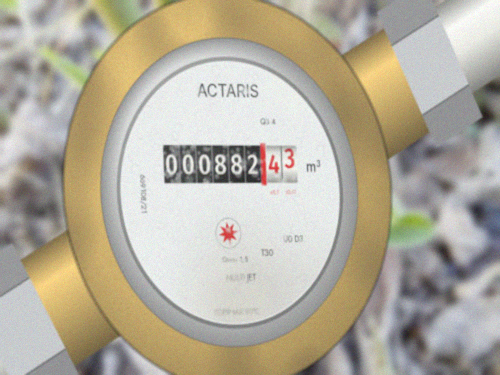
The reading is 882.43; m³
